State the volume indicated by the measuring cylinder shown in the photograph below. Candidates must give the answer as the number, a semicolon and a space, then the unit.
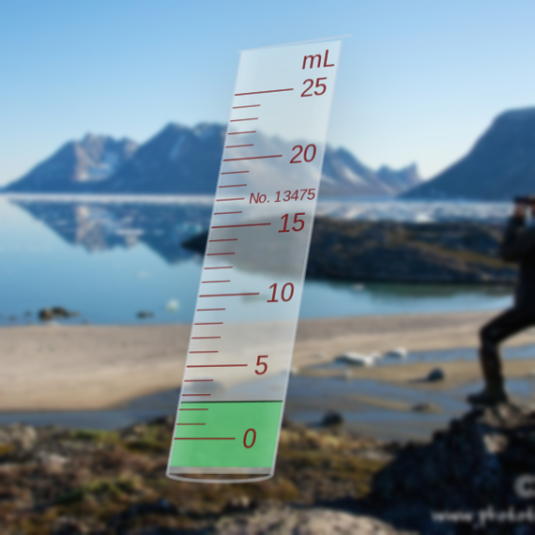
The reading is 2.5; mL
